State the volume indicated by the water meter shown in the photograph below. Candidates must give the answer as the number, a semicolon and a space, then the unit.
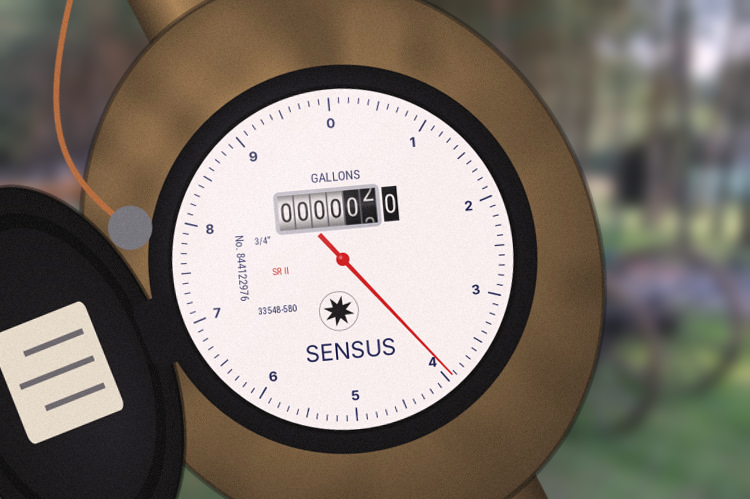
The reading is 23.9; gal
